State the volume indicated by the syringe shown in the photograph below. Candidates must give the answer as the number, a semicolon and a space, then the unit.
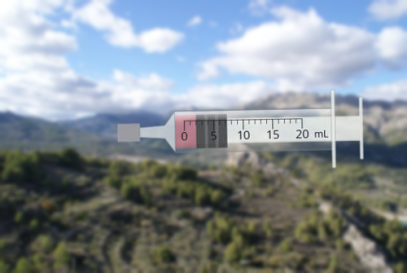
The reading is 2; mL
